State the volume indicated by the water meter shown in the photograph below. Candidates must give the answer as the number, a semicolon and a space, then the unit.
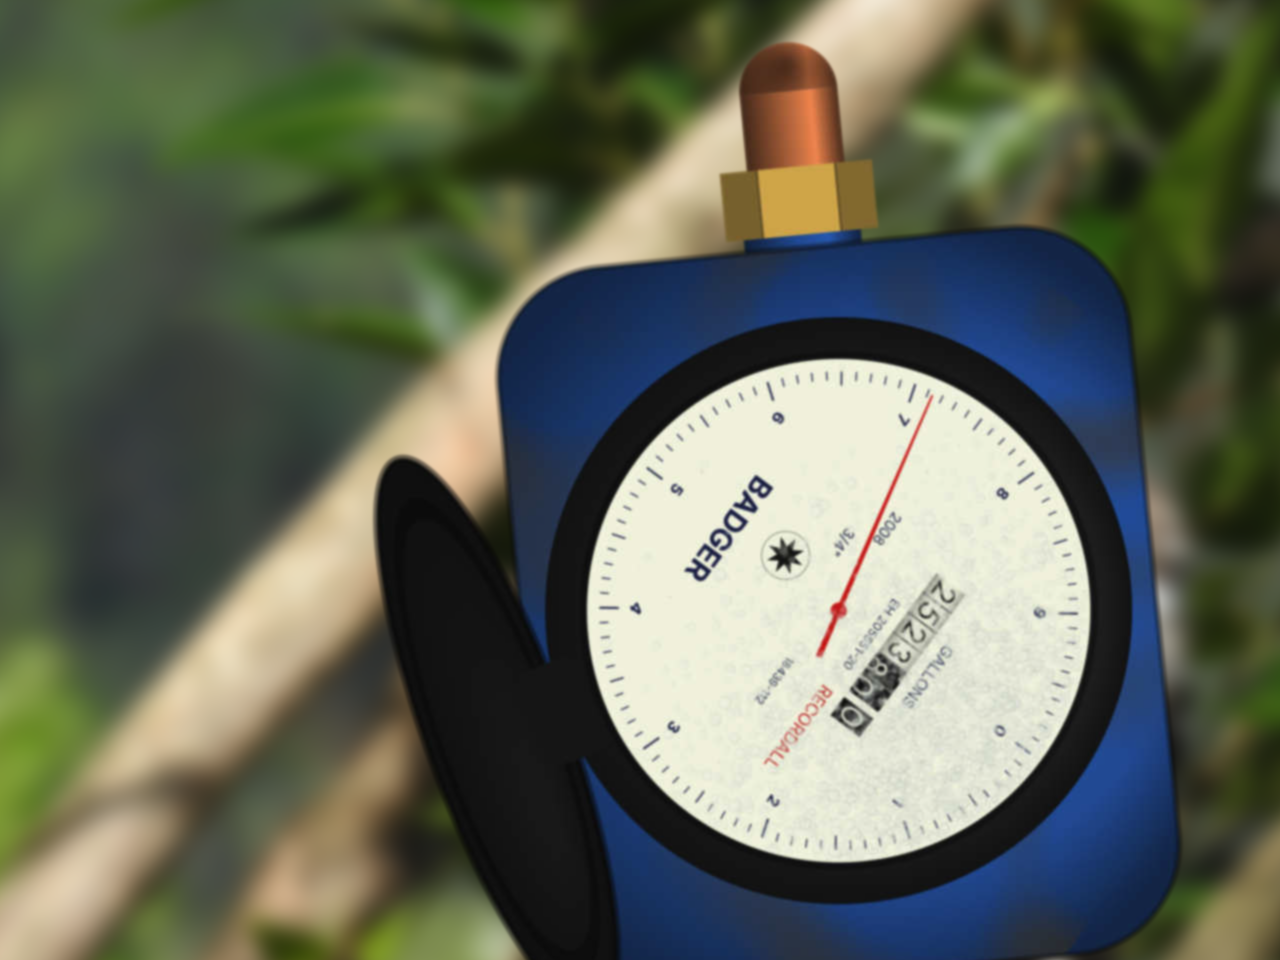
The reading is 2523797.1; gal
